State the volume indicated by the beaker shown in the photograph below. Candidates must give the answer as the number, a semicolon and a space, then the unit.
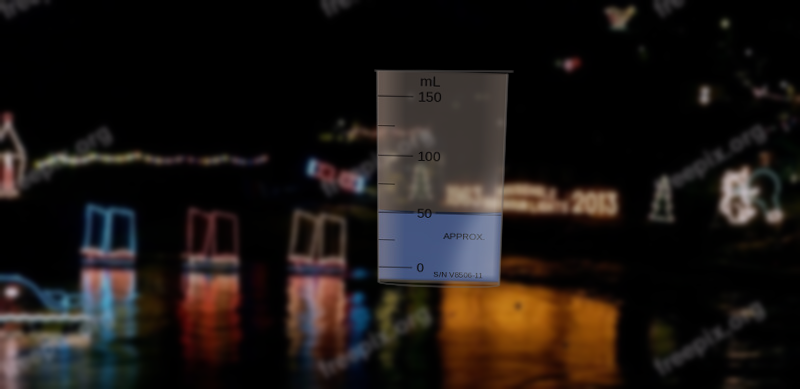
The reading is 50; mL
